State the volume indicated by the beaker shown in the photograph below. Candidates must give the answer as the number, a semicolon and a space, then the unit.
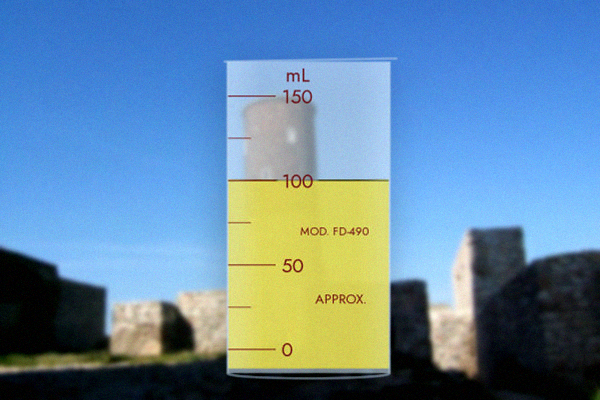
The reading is 100; mL
